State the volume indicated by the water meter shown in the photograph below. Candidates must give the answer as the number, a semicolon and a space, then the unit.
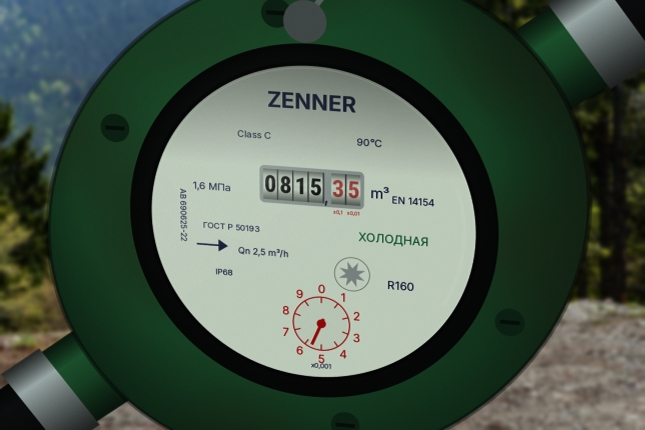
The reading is 815.355; m³
